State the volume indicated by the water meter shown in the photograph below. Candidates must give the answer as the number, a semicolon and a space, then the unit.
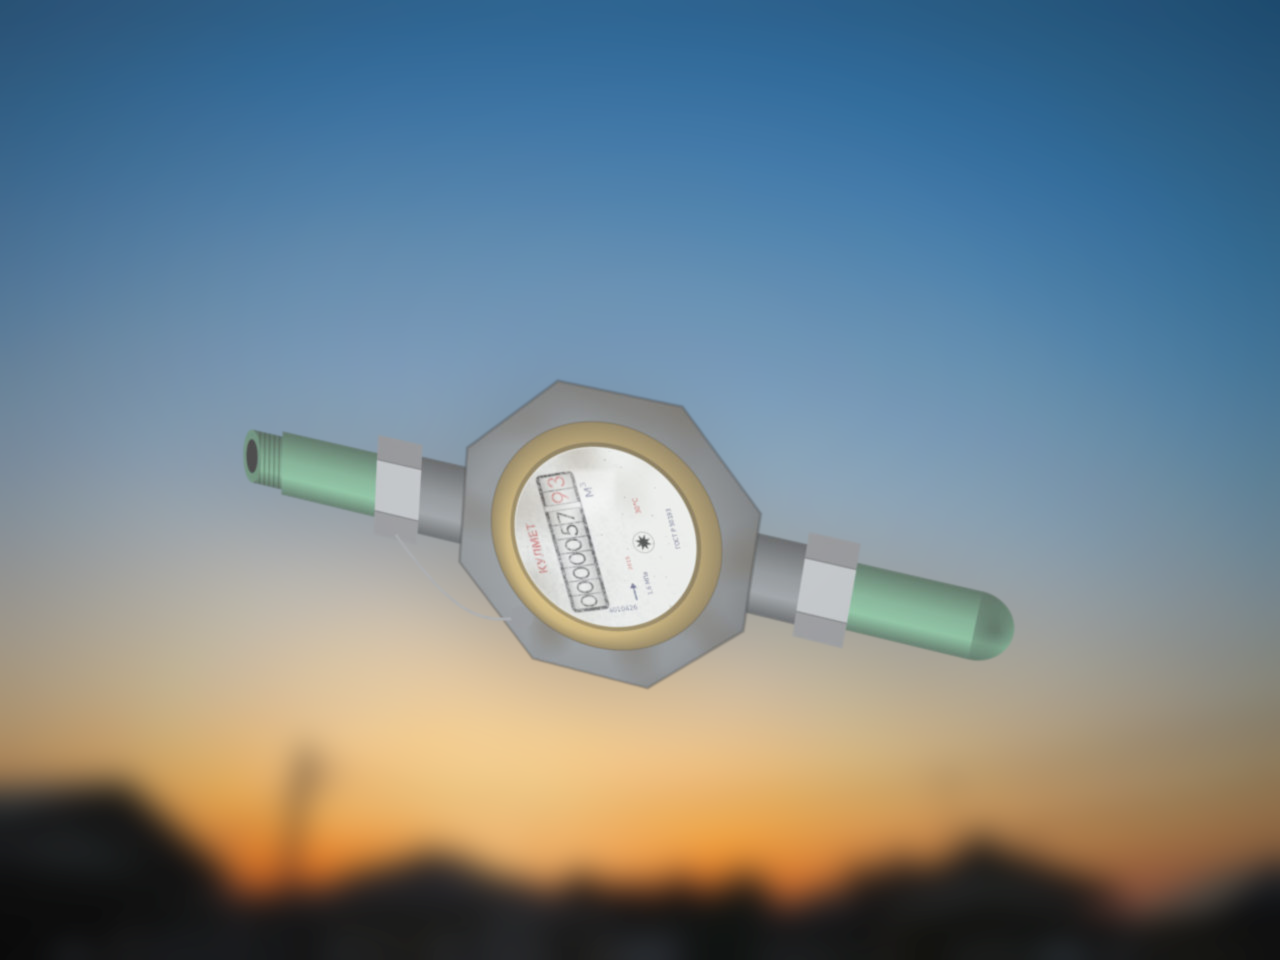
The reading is 57.93; m³
